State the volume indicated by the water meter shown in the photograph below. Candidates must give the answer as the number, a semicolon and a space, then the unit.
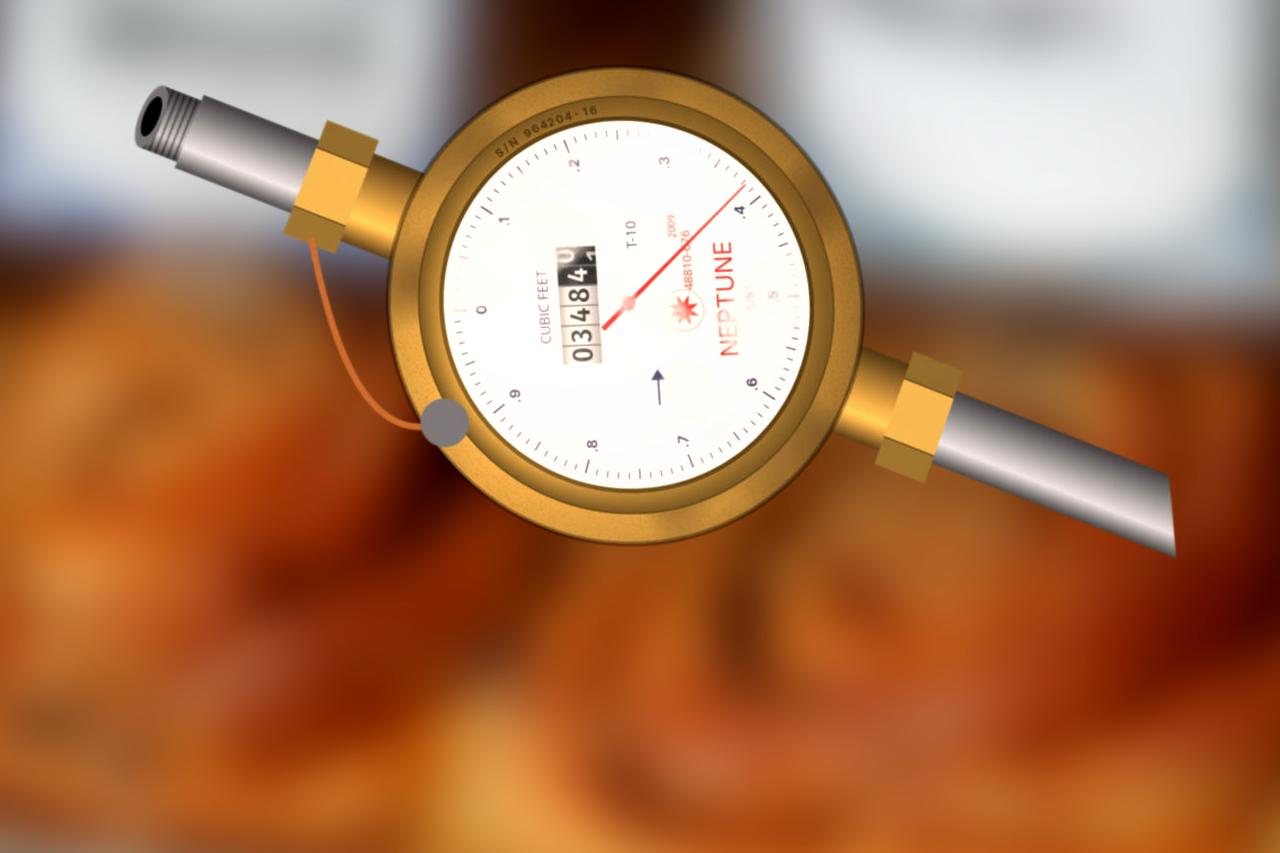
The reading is 34840.38; ft³
